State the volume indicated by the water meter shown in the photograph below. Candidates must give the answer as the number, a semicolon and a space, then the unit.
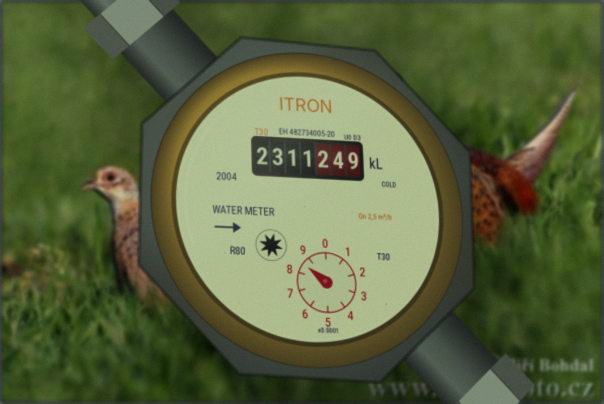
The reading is 2311.2498; kL
